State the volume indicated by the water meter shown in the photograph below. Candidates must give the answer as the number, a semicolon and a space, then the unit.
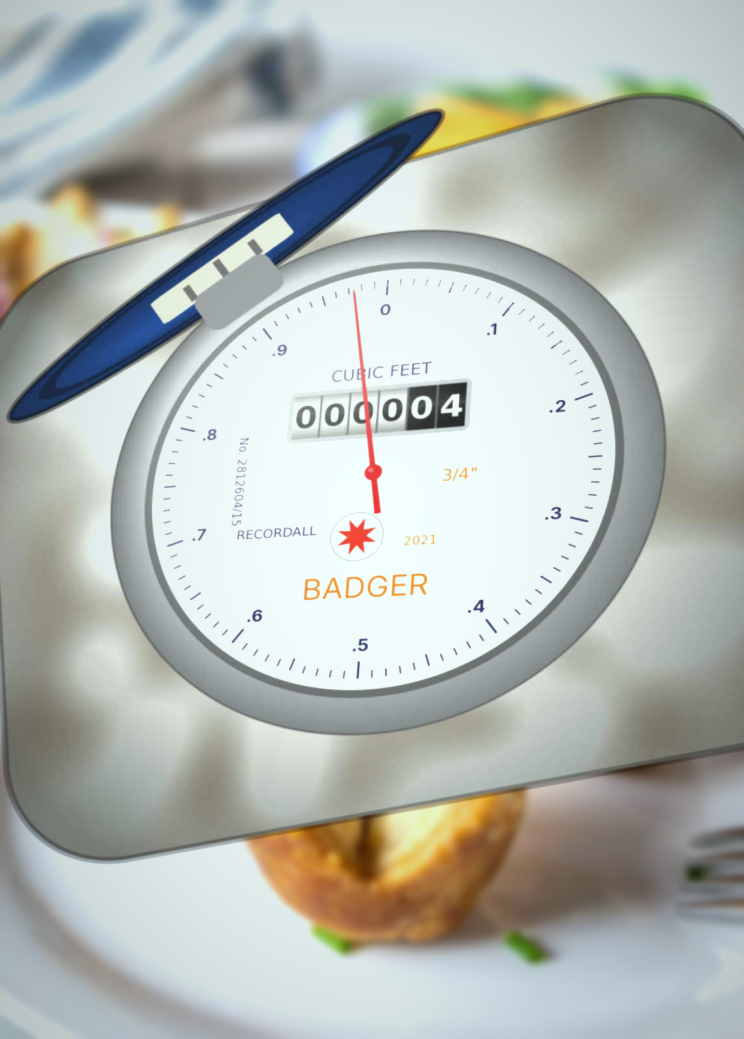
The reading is 3.97; ft³
